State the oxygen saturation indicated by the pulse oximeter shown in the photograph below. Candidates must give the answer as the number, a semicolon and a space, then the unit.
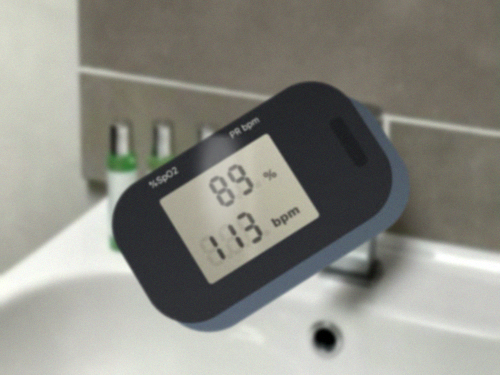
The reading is 89; %
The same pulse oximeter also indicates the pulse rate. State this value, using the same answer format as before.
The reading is 113; bpm
